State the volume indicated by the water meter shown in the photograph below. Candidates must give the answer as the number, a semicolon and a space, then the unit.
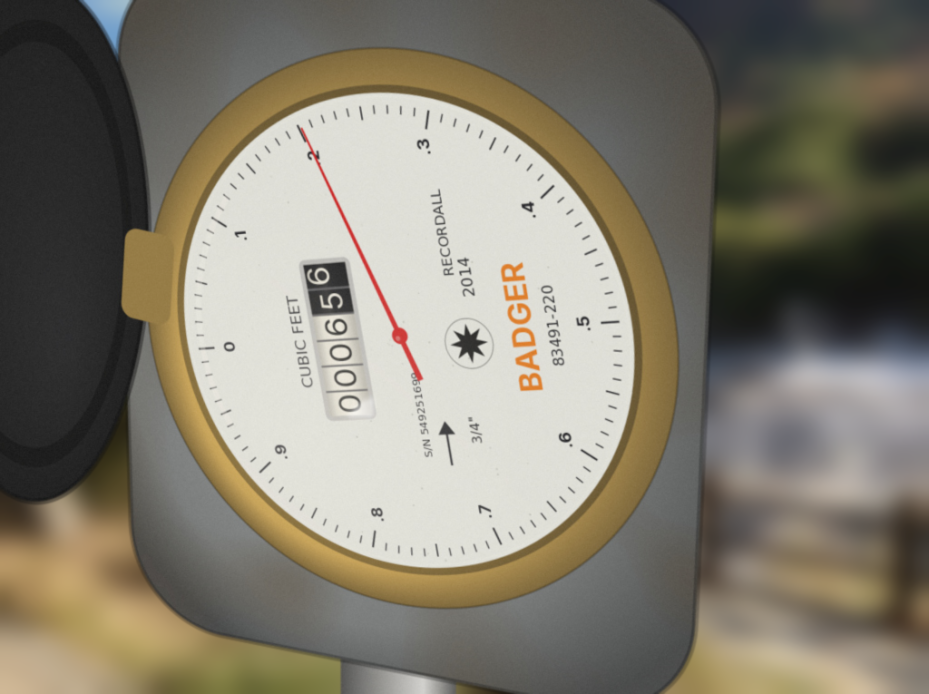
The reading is 656.20; ft³
